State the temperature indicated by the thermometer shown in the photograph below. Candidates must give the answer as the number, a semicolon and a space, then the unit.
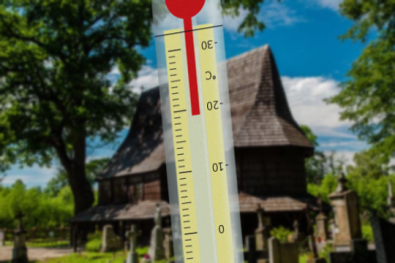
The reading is -19; °C
